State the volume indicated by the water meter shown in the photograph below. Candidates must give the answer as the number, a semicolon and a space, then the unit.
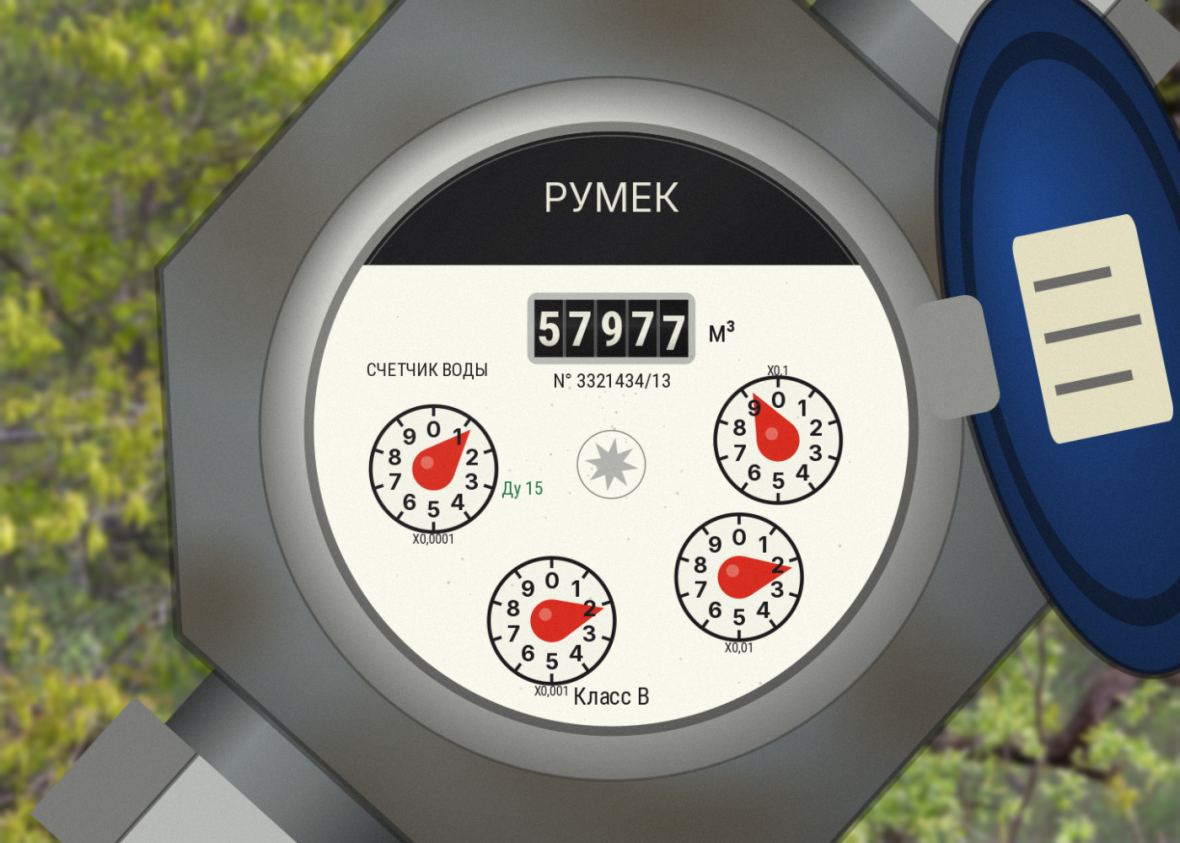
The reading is 57976.9221; m³
